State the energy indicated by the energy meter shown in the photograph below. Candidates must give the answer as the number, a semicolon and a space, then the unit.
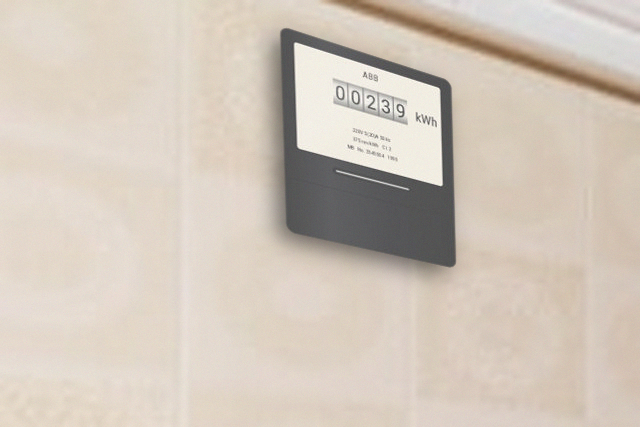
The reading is 239; kWh
